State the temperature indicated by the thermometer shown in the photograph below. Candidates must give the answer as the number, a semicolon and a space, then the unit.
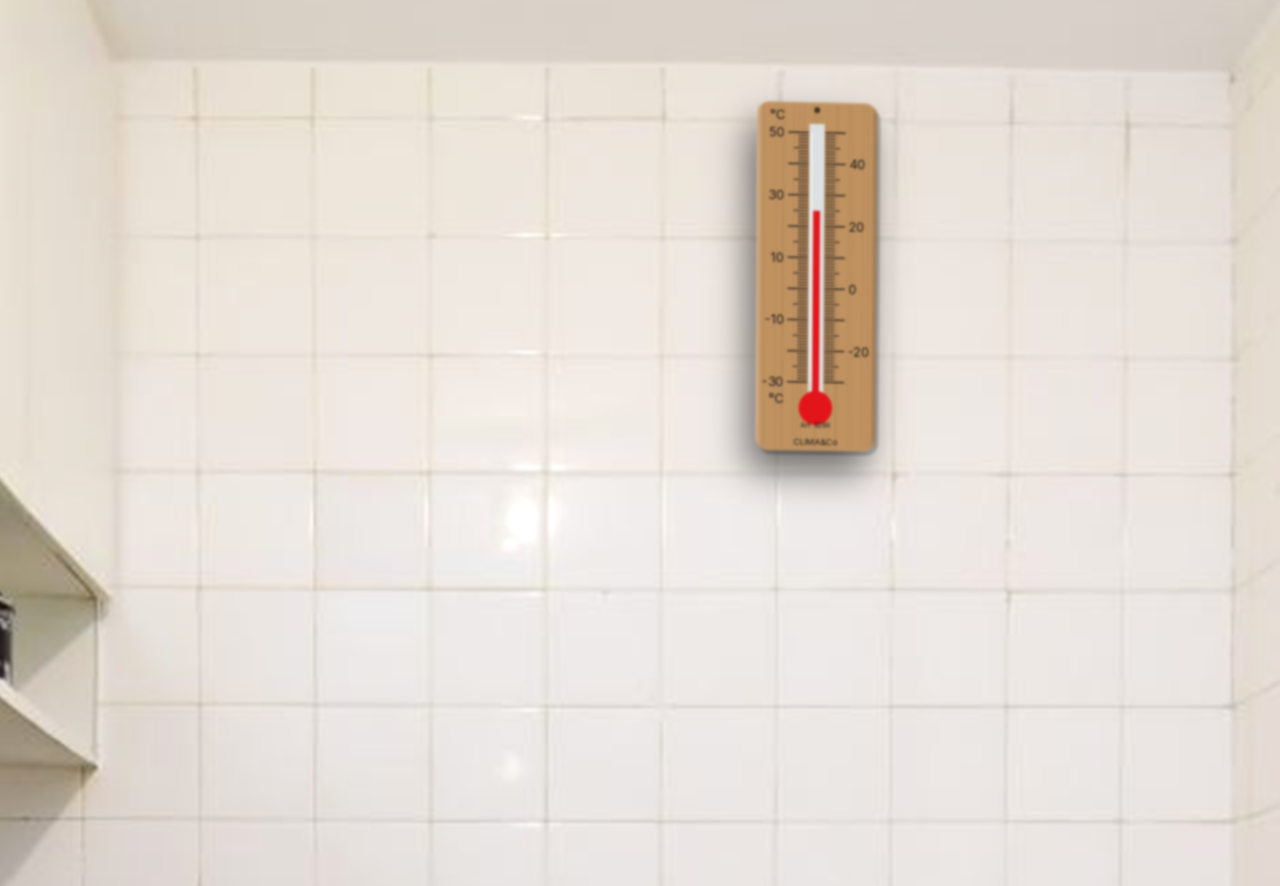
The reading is 25; °C
